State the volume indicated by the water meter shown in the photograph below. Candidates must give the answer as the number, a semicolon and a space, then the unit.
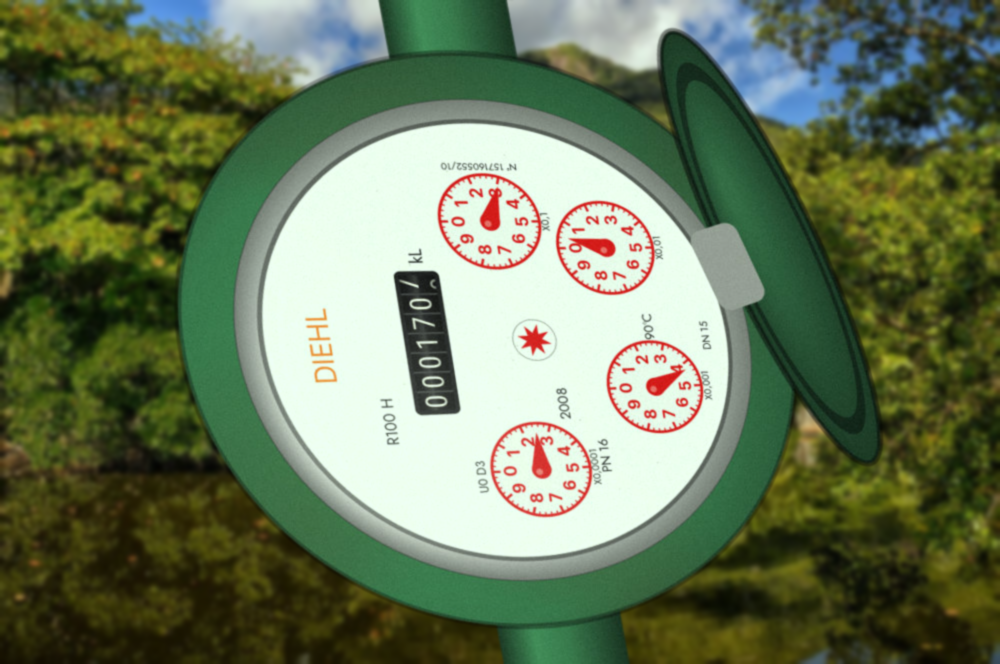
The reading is 1707.3042; kL
